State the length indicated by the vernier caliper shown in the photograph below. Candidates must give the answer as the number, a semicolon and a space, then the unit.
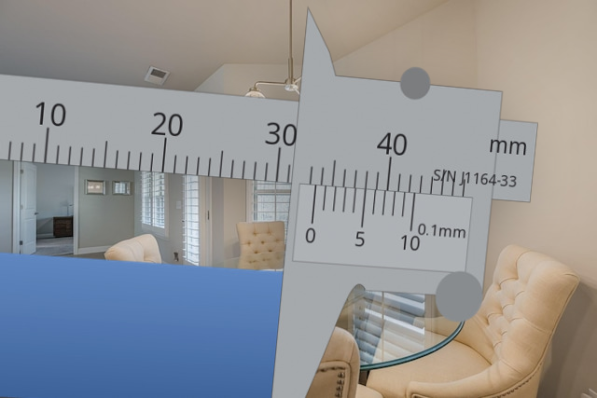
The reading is 33.5; mm
